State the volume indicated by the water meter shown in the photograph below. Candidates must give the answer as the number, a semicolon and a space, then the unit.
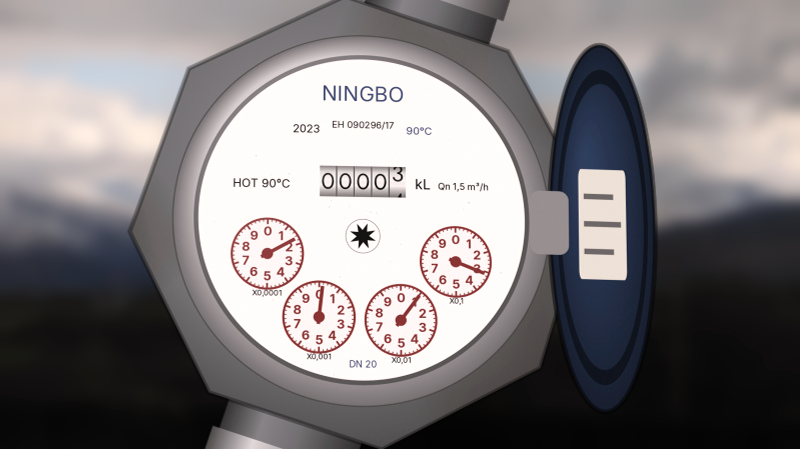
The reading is 3.3101; kL
